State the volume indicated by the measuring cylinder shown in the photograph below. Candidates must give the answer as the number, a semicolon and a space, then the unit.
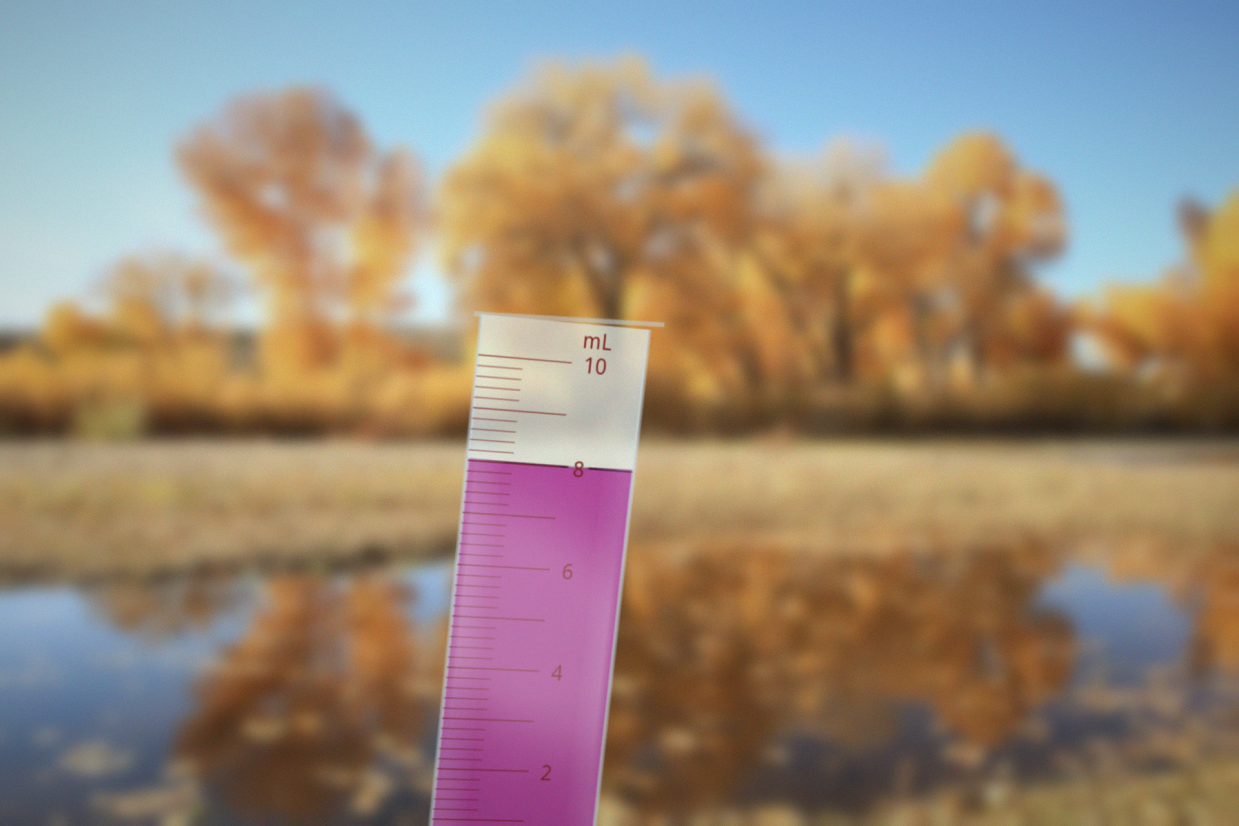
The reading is 8; mL
